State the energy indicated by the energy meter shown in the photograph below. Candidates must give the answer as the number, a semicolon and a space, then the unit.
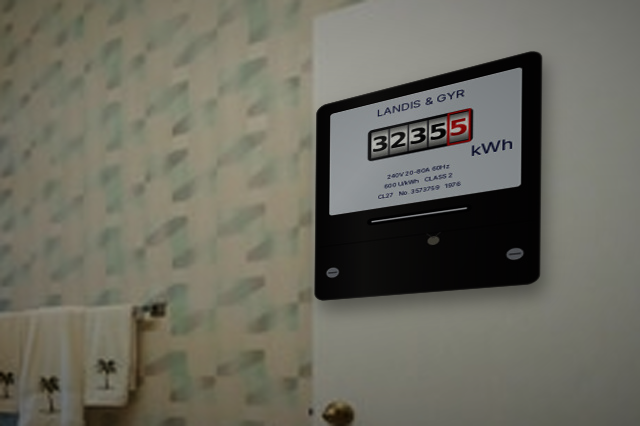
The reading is 3235.5; kWh
